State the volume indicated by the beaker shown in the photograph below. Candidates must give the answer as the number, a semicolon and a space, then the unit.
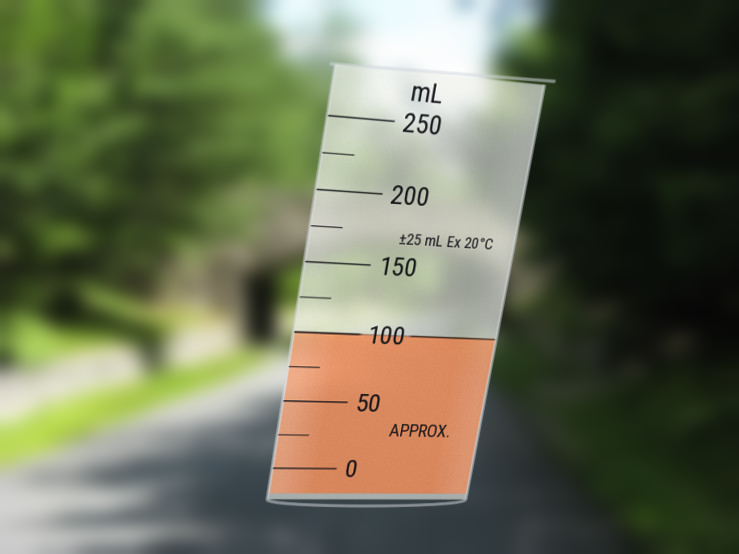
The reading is 100; mL
